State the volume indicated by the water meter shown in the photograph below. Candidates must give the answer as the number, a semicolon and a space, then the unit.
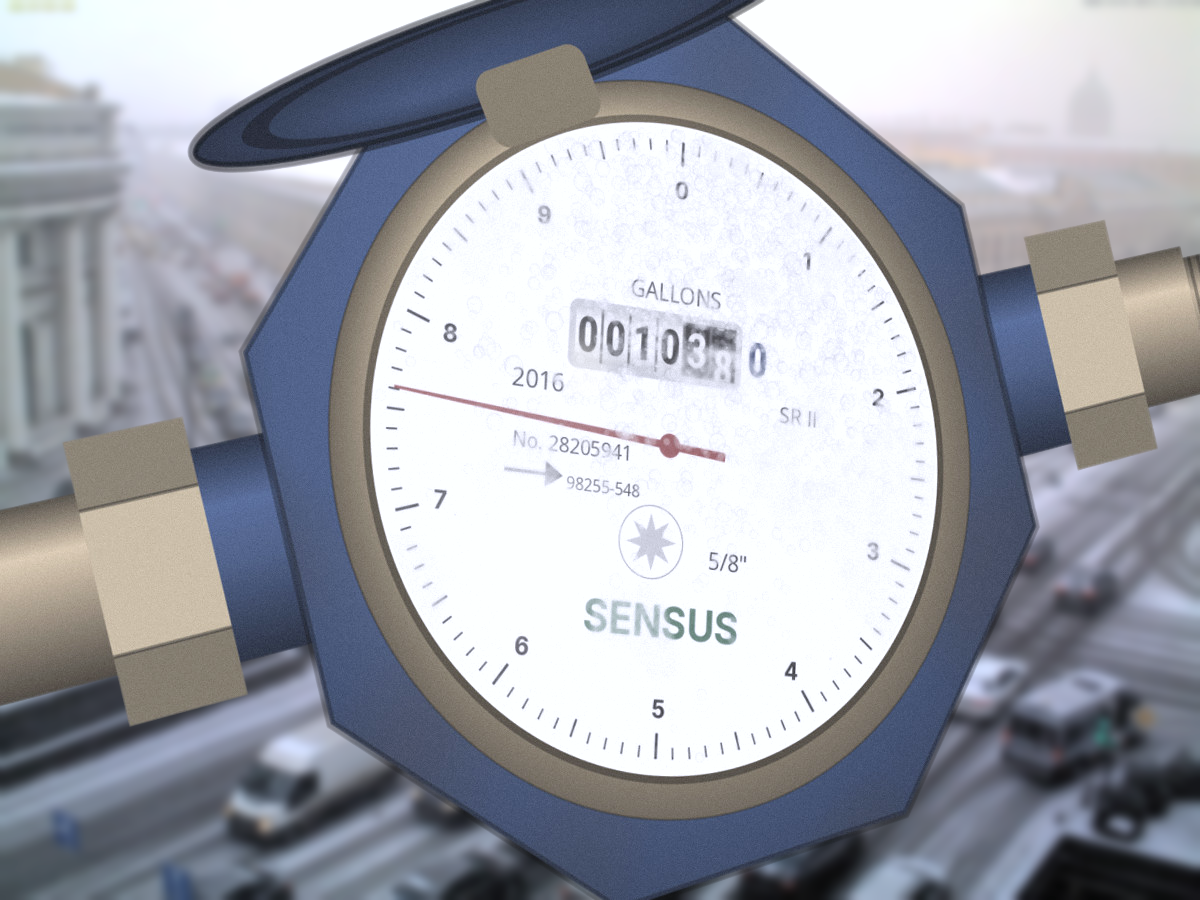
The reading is 10377.6; gal
